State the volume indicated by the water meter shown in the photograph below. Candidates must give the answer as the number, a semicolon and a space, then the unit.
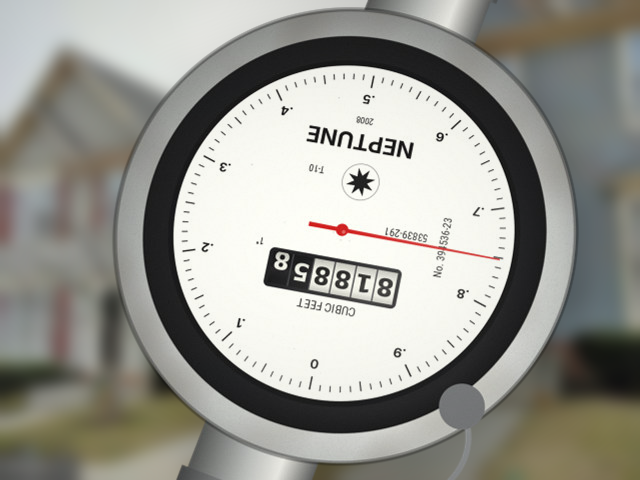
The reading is 818857.75; ft³
